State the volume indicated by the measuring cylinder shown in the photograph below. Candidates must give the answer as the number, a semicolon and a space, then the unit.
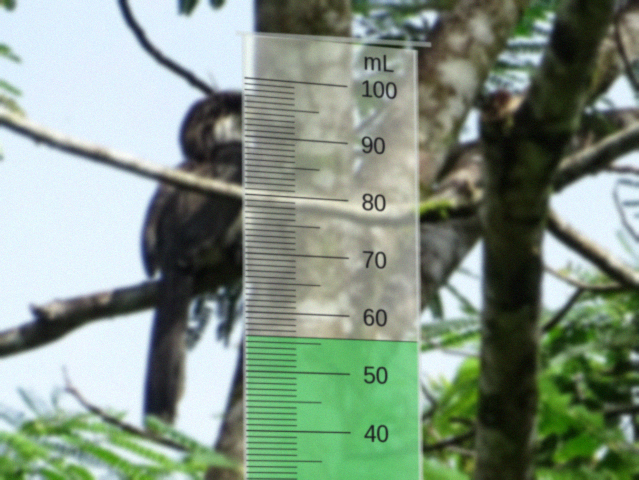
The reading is 56; mL
